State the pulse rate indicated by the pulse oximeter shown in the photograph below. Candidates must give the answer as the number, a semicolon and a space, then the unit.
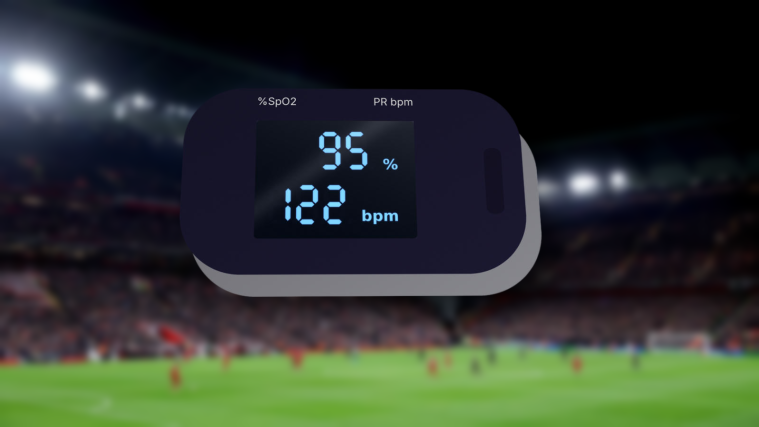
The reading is 122; bpm
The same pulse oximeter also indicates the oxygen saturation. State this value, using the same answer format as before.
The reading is 95; %
